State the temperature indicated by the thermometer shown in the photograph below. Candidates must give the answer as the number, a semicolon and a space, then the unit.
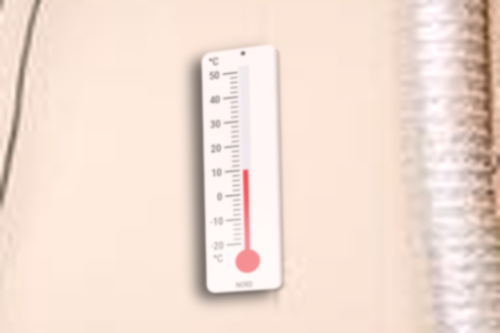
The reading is 10; °C
